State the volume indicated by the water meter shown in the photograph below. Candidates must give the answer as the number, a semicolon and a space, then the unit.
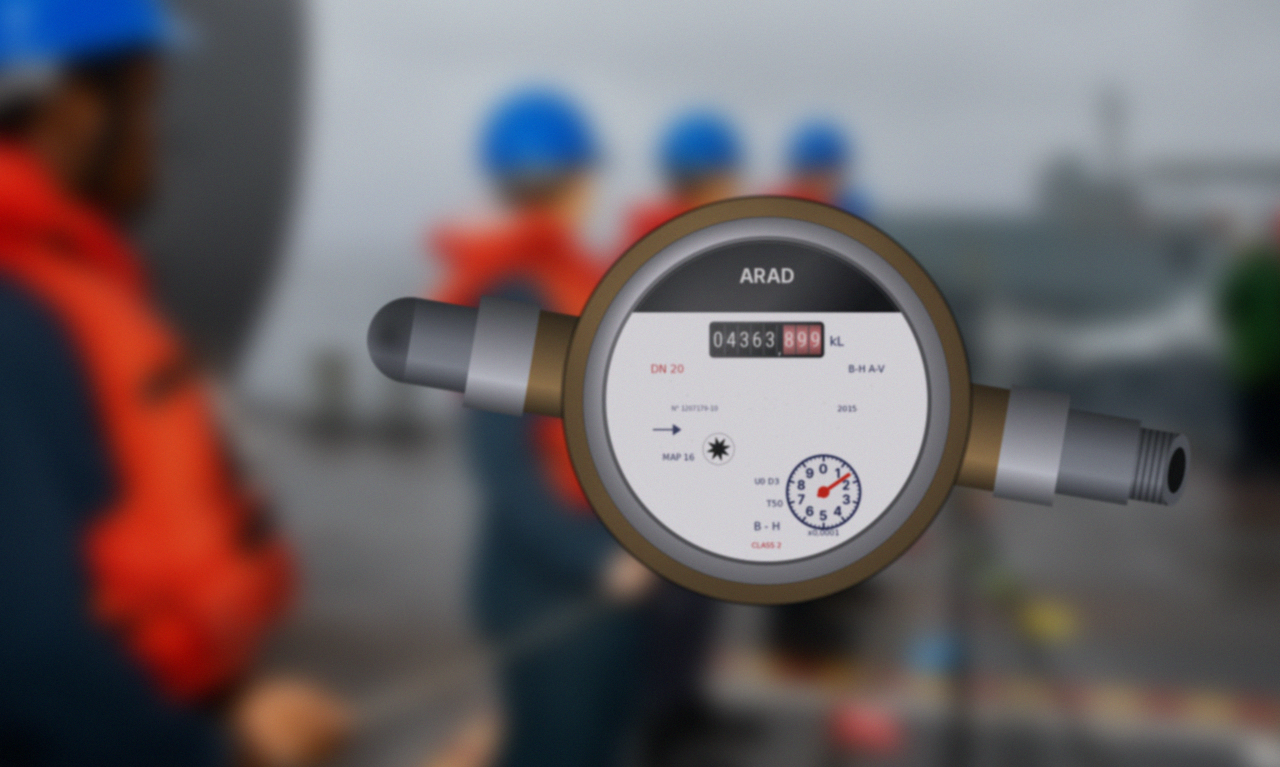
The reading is 4363.8991; kL
